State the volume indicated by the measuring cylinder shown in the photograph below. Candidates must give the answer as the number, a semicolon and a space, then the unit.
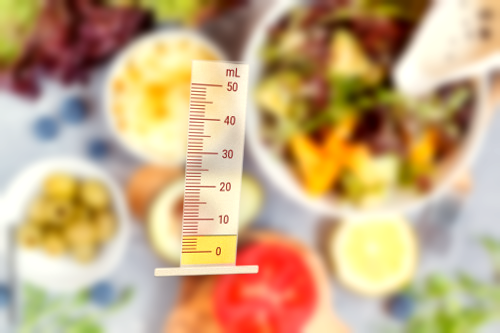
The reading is 5; mL
